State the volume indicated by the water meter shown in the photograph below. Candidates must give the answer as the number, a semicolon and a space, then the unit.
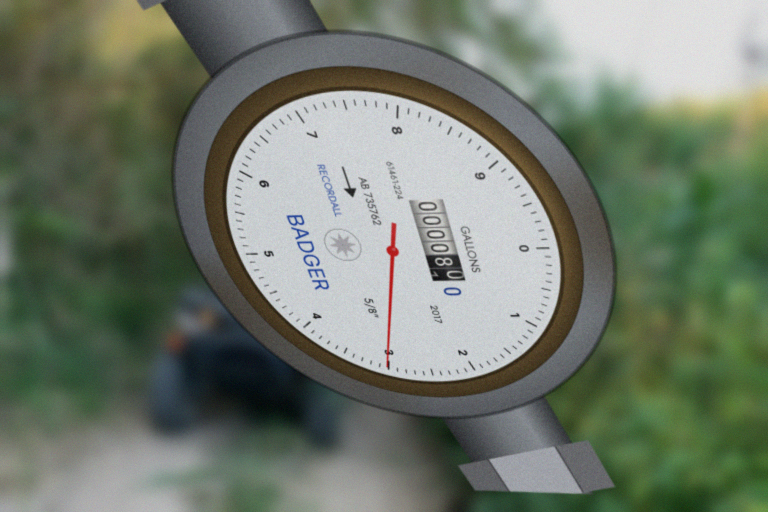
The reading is 803.0; gal
